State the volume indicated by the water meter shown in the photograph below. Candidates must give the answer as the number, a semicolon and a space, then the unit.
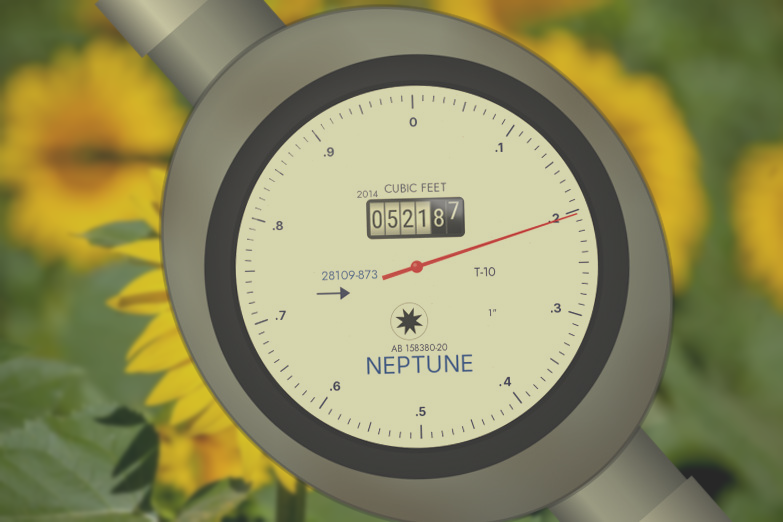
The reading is 52187.20; ft³
